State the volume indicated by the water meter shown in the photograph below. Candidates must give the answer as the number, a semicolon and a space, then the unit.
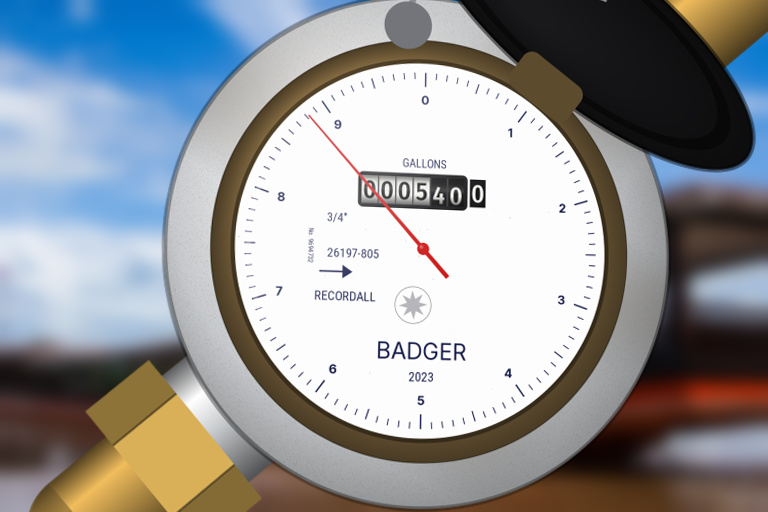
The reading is 5398.8; gal
